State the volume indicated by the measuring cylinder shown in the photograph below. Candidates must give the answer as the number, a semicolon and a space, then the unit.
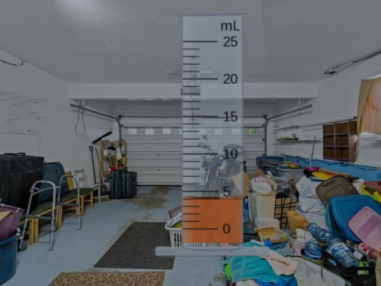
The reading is 4; mL
